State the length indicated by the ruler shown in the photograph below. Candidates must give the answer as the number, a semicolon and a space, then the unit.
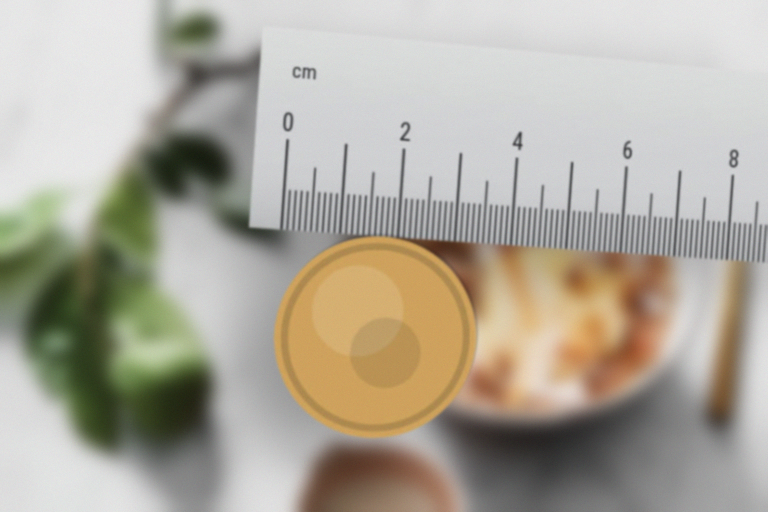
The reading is 3.5; cm
